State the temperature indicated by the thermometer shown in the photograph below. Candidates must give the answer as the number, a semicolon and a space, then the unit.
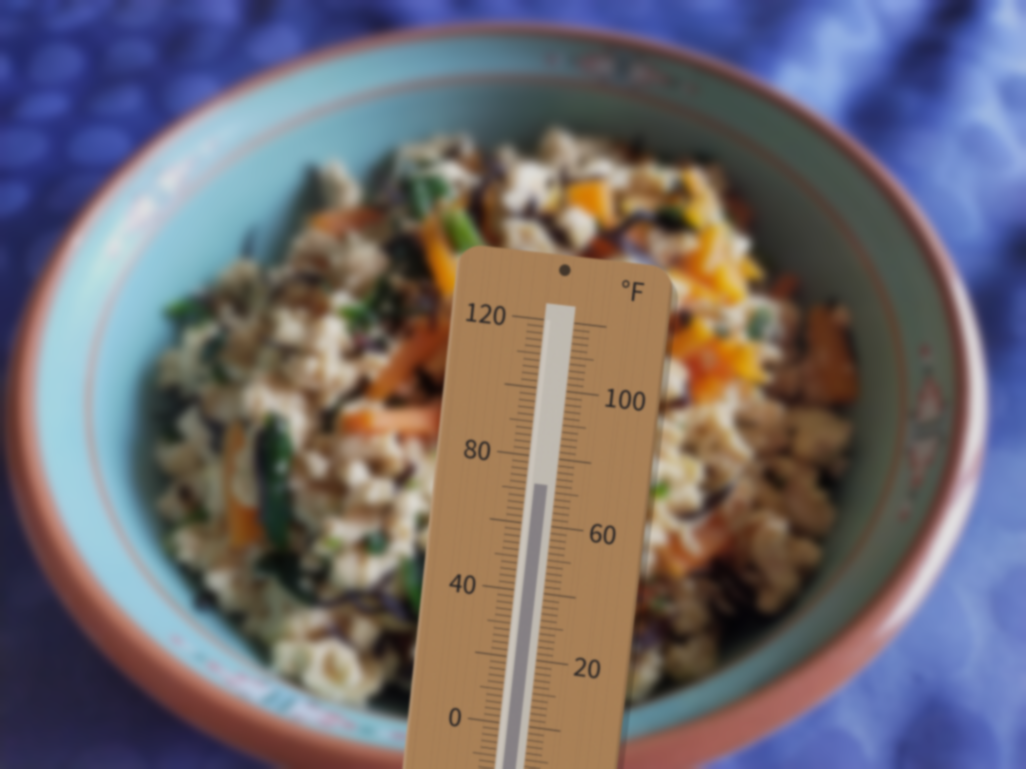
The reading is 72; °F
